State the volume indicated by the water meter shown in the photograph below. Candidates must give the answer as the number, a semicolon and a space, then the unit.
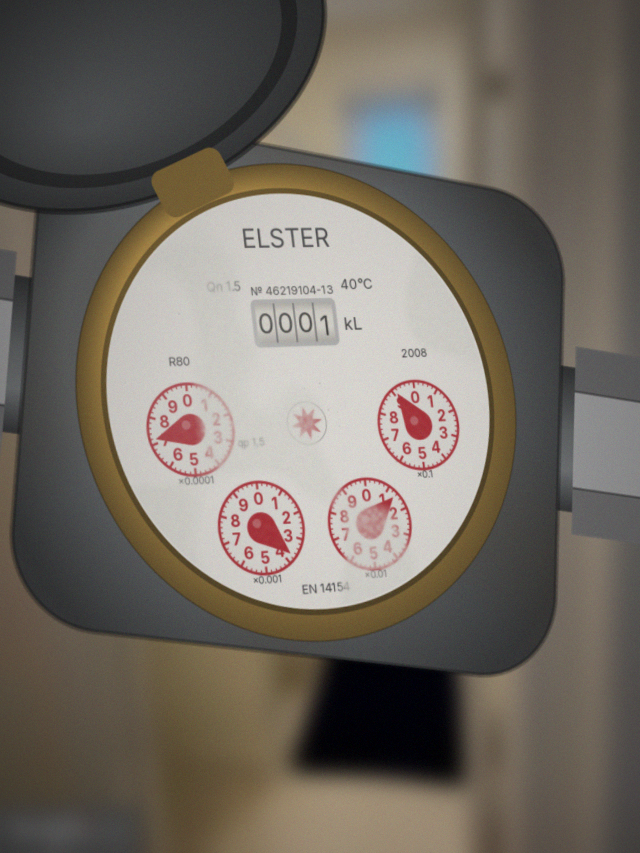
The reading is 0.9137; kL
